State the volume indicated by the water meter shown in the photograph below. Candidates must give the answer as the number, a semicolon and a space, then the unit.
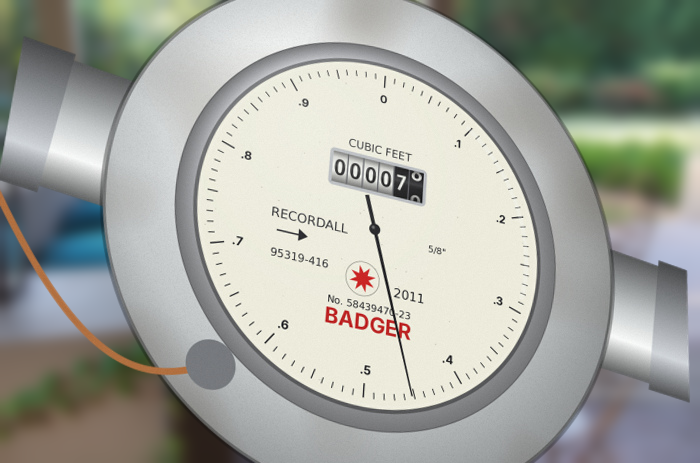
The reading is 78.45; ft³
